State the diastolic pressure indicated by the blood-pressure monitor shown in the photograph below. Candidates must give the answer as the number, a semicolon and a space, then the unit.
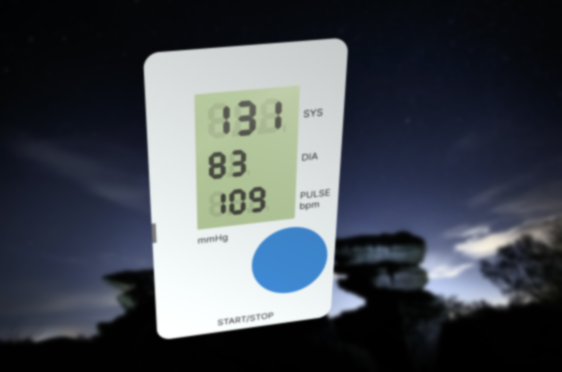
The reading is 83; mmHg
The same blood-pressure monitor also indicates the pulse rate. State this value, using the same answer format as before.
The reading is 109; bpm
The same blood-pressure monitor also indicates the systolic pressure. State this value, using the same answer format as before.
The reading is 131; mmHg
